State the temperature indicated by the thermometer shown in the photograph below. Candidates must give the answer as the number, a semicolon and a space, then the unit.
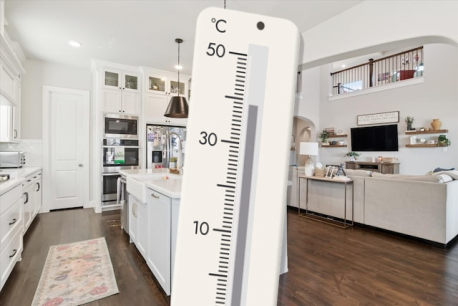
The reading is 39; °C
